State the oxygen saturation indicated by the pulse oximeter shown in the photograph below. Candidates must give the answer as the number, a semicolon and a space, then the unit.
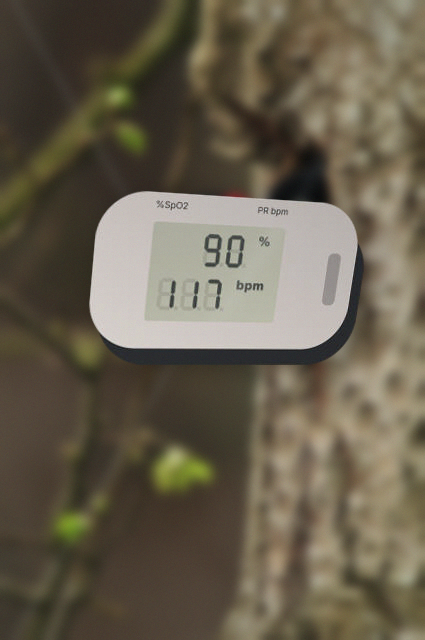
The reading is 90; %
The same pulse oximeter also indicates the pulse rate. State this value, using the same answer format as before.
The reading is 117; bpm
